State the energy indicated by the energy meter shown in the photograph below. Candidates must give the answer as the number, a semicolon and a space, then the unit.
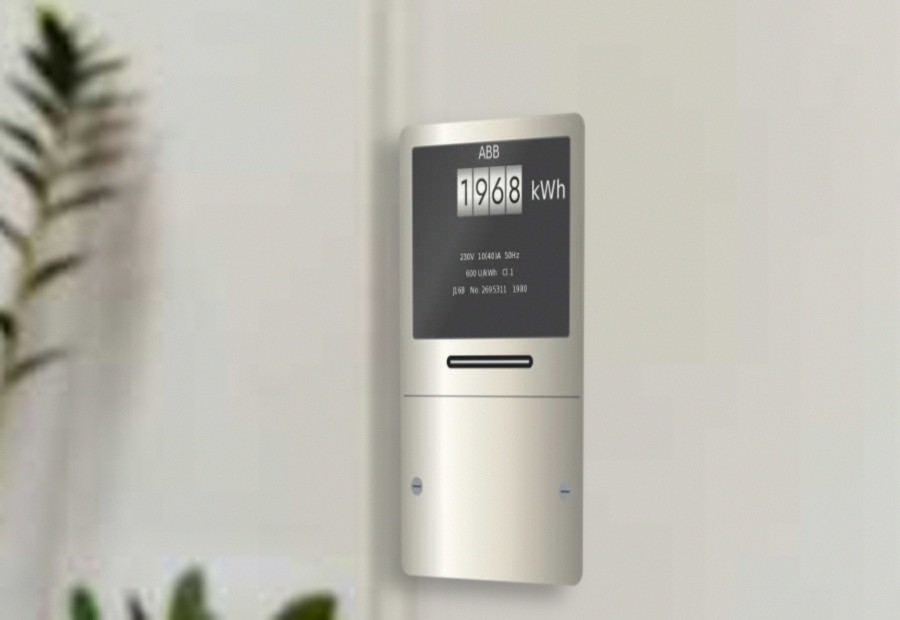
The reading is 1968; kWh
